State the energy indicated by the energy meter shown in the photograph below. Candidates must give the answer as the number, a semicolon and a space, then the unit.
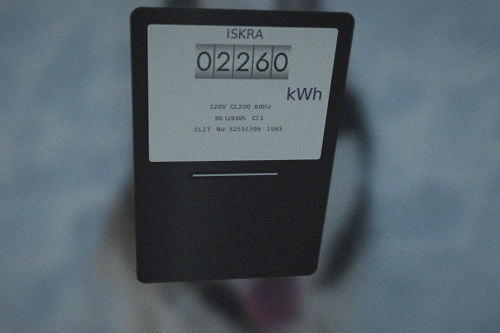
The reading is 2260; kWh
